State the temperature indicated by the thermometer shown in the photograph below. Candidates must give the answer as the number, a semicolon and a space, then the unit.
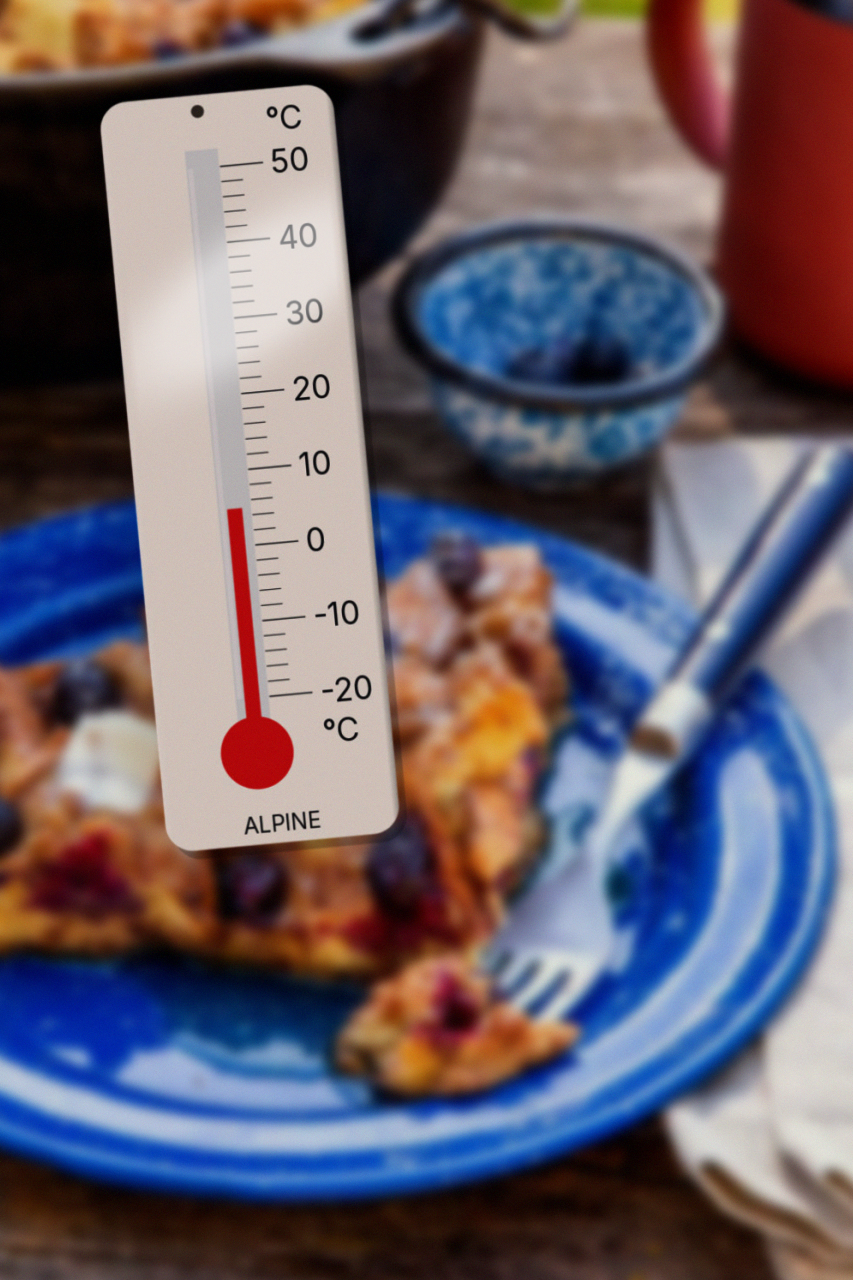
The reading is 5; °C
